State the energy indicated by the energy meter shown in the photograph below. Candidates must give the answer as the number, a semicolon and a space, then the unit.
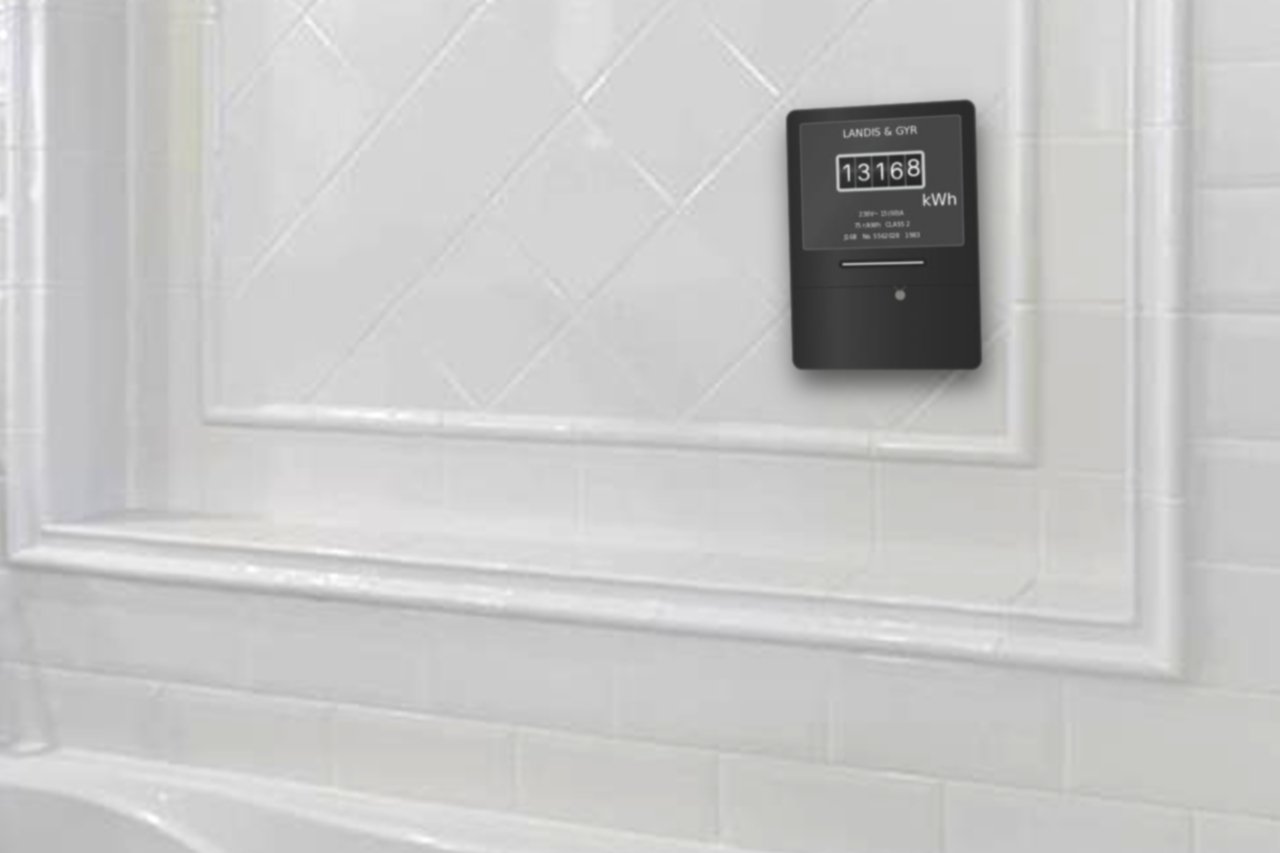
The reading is 13168; kWh
